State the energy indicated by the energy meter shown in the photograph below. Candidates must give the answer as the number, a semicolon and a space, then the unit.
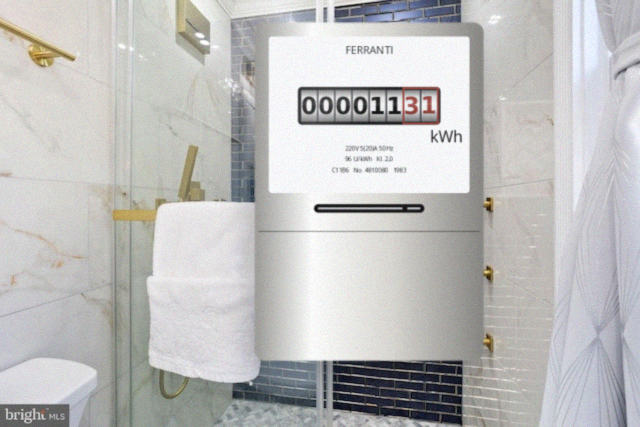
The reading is 11.31; kWh
